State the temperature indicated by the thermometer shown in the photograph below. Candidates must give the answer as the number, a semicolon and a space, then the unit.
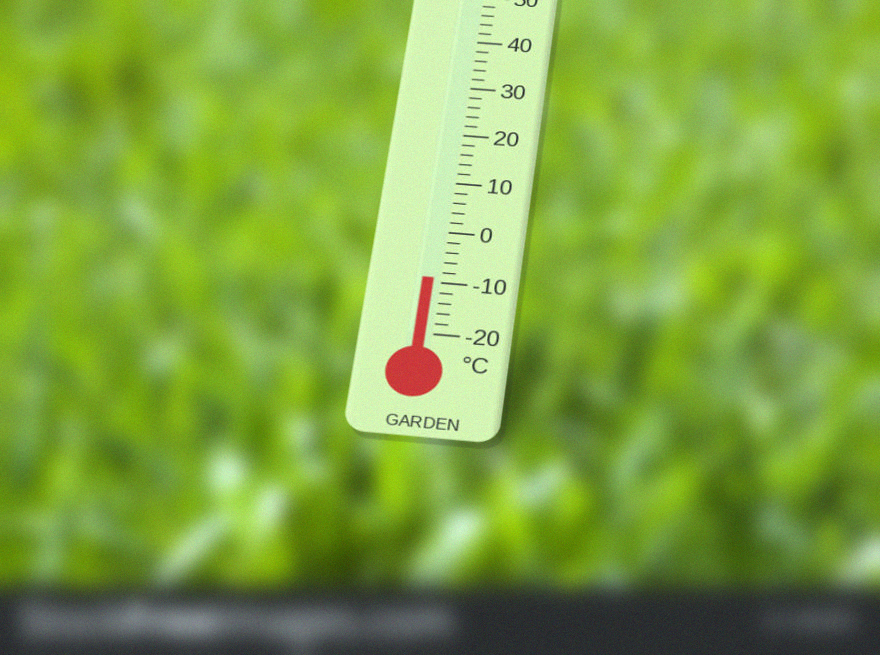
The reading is -9; °C
